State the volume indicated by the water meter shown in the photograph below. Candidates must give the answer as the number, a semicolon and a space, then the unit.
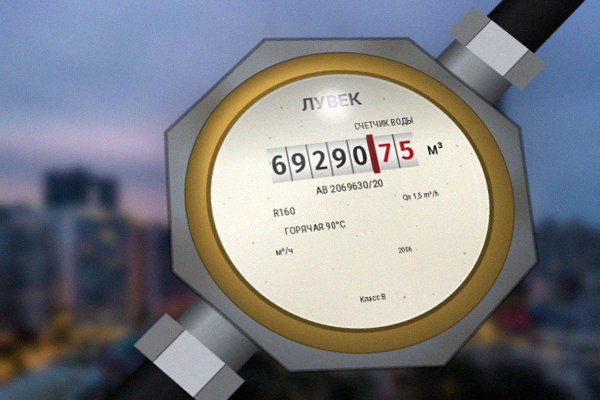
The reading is 69290.75; m³
